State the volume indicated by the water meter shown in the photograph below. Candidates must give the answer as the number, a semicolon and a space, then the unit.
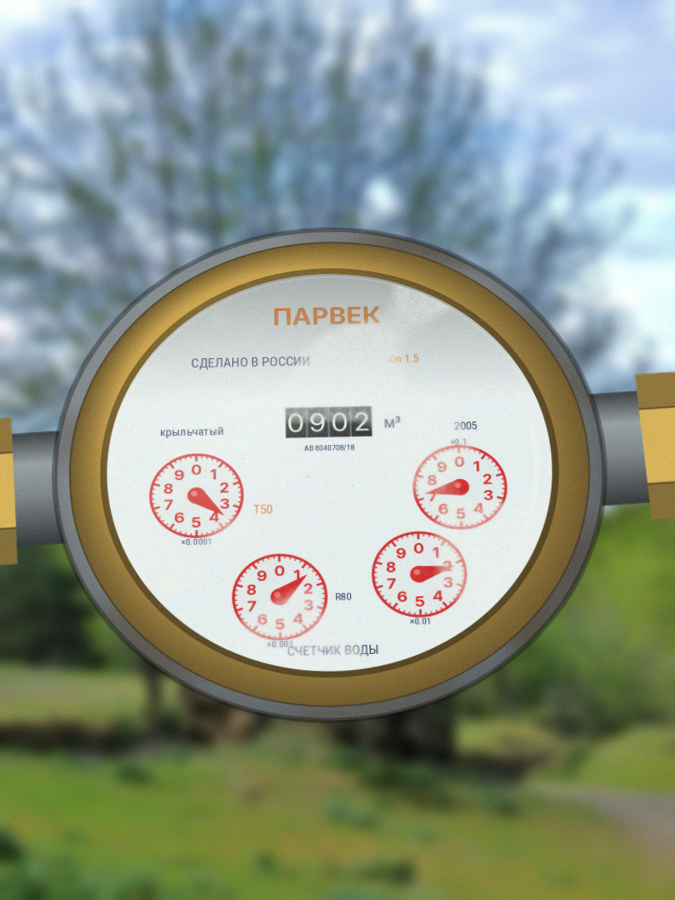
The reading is 902.7213; m³
